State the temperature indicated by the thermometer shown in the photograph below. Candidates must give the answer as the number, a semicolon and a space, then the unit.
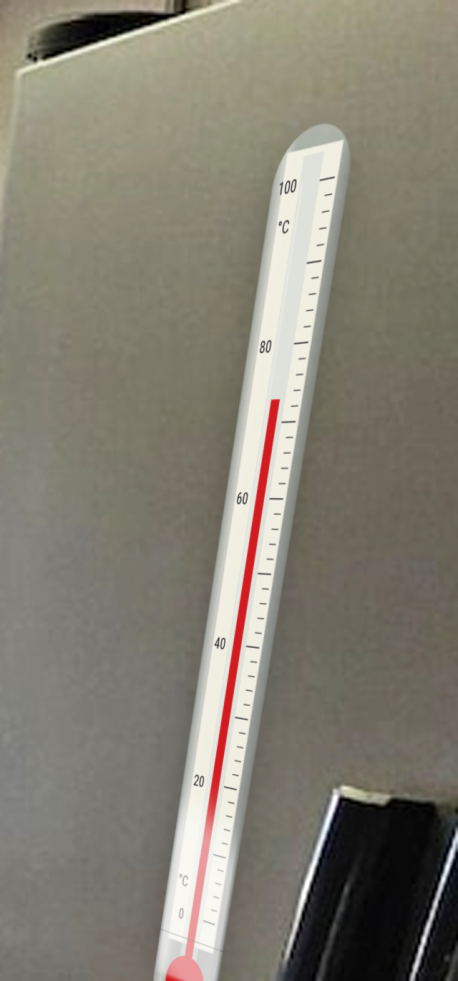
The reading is 73; °C
